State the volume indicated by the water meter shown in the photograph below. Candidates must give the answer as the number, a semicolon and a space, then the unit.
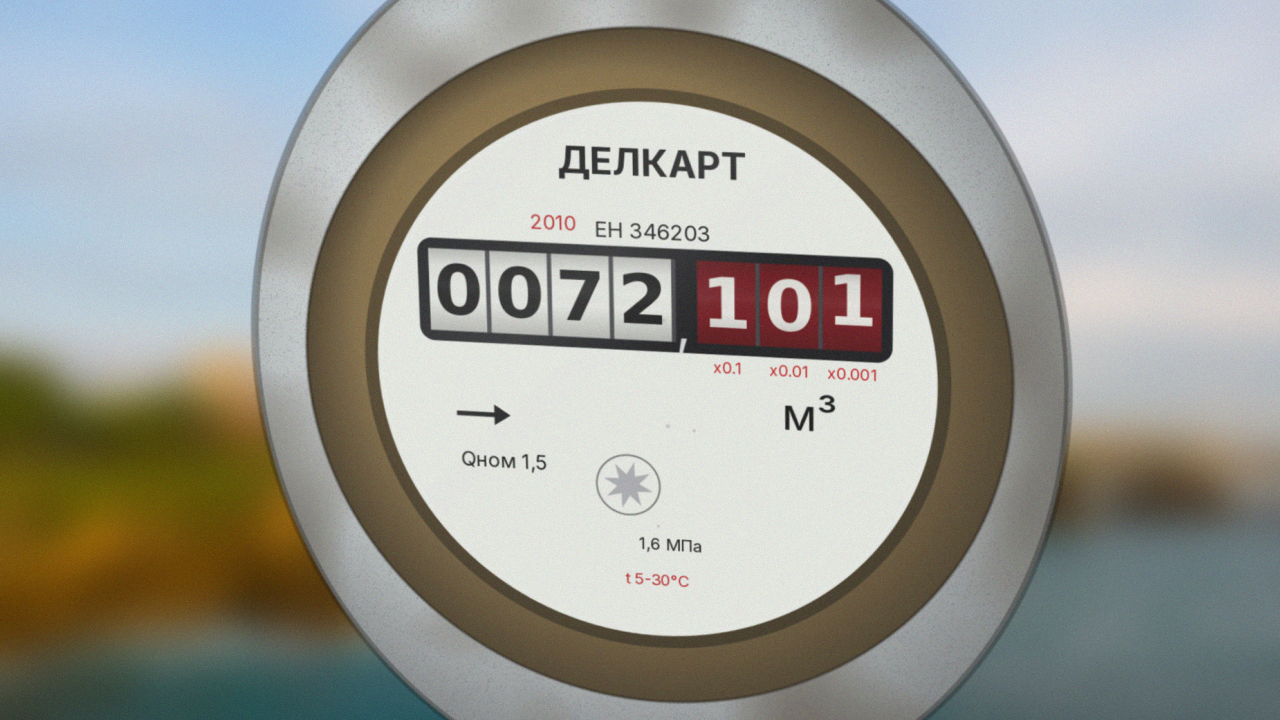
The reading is 72.101; m³
